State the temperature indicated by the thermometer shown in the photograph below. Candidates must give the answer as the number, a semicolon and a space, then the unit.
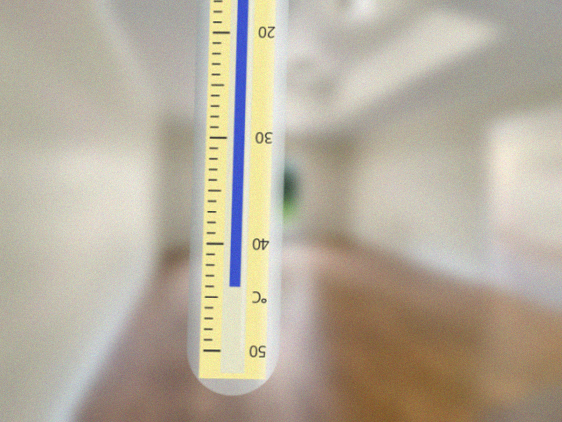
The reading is 44; °C
